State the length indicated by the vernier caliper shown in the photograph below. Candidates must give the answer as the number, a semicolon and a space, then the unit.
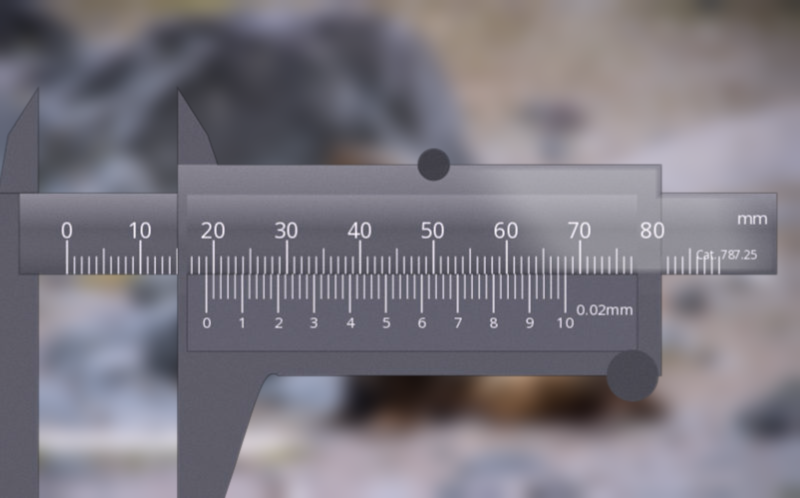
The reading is 19.0; mm
